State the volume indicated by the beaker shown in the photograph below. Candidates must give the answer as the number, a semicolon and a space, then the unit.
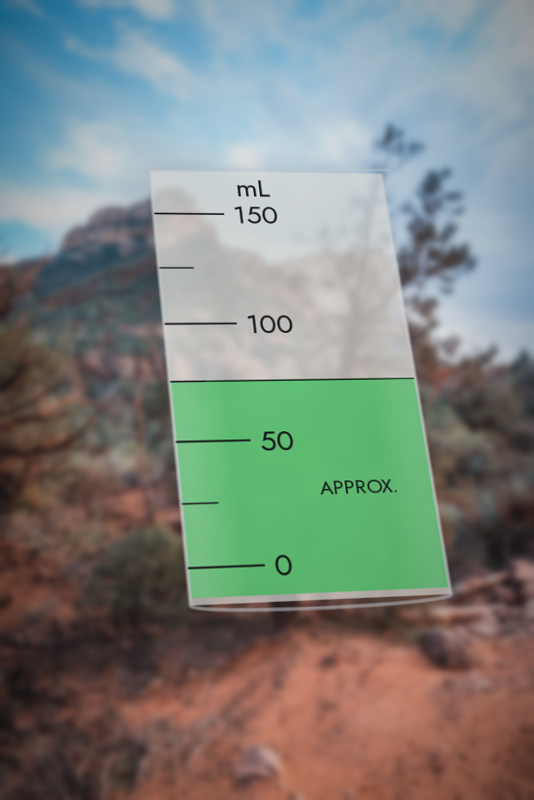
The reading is 75; mL
